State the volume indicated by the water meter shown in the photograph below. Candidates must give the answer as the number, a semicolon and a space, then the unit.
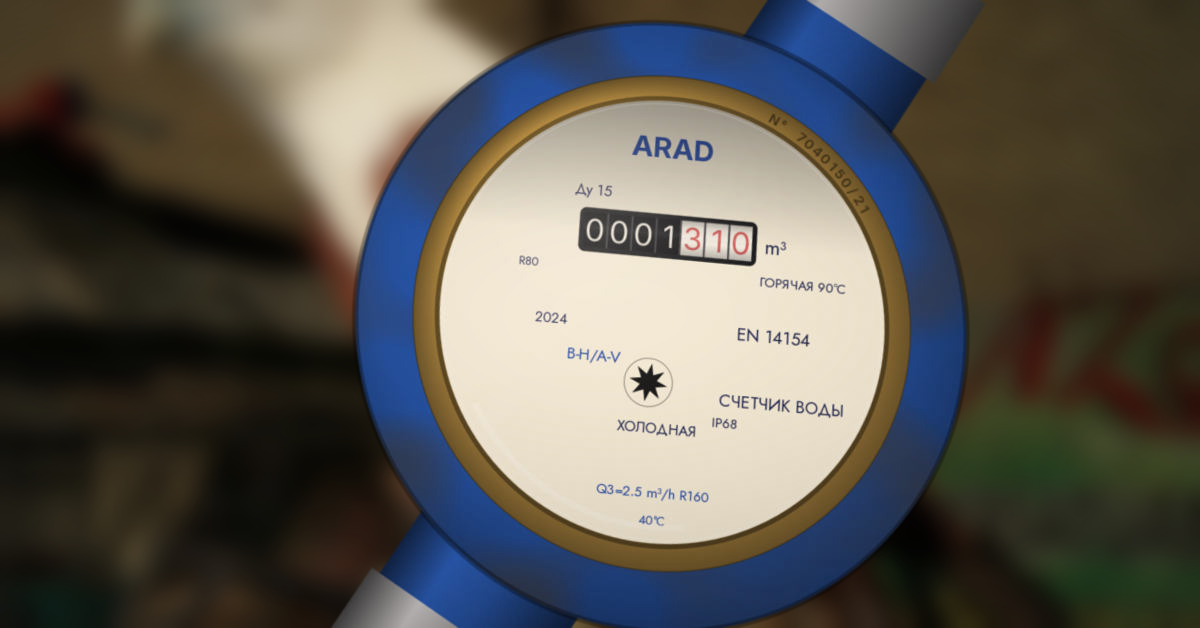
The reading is 1.310; m³
